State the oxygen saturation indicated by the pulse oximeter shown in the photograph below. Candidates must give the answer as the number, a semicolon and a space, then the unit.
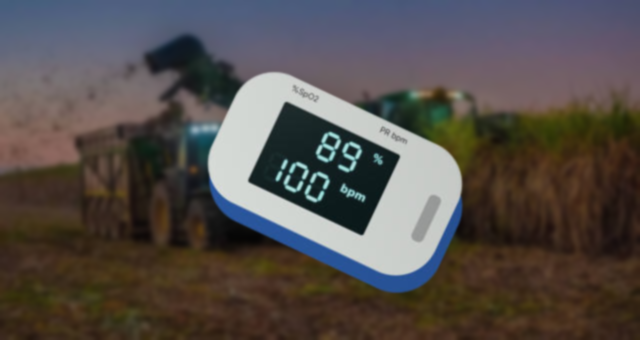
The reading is 89; %
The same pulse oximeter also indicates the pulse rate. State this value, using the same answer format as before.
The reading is 100; bpm
